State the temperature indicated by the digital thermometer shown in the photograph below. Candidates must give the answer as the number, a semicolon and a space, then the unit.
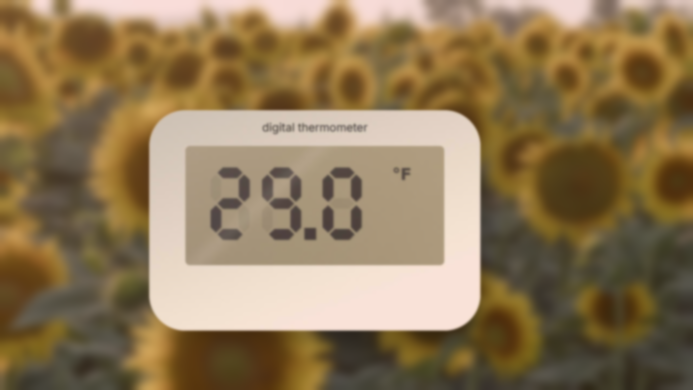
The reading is 29.0; °F
